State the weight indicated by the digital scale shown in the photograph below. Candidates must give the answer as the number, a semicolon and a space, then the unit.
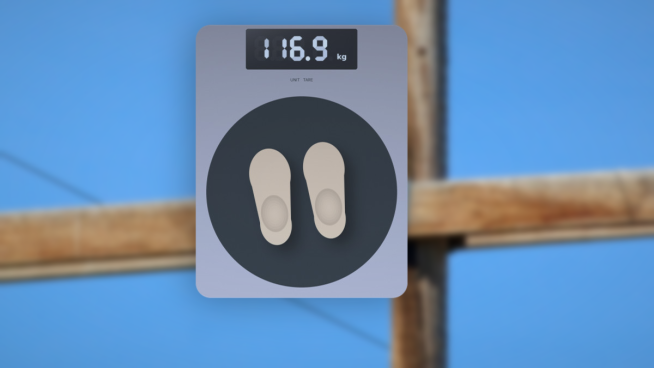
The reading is 116.9; kg
